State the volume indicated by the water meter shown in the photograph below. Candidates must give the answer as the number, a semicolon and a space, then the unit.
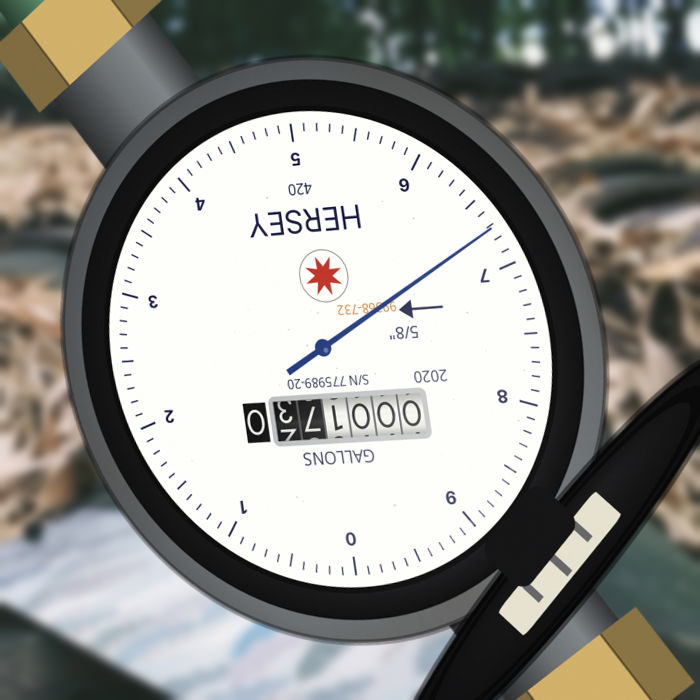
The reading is 1726.7; gal
